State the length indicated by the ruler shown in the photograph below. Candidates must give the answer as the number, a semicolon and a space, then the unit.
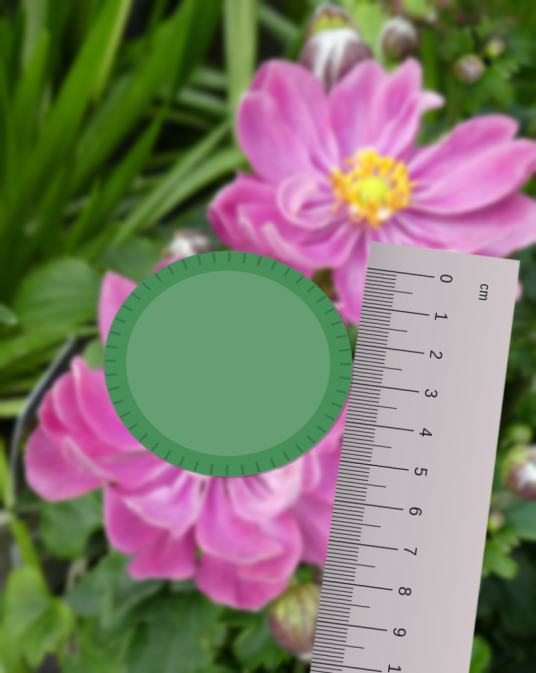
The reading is 5.8; cm
